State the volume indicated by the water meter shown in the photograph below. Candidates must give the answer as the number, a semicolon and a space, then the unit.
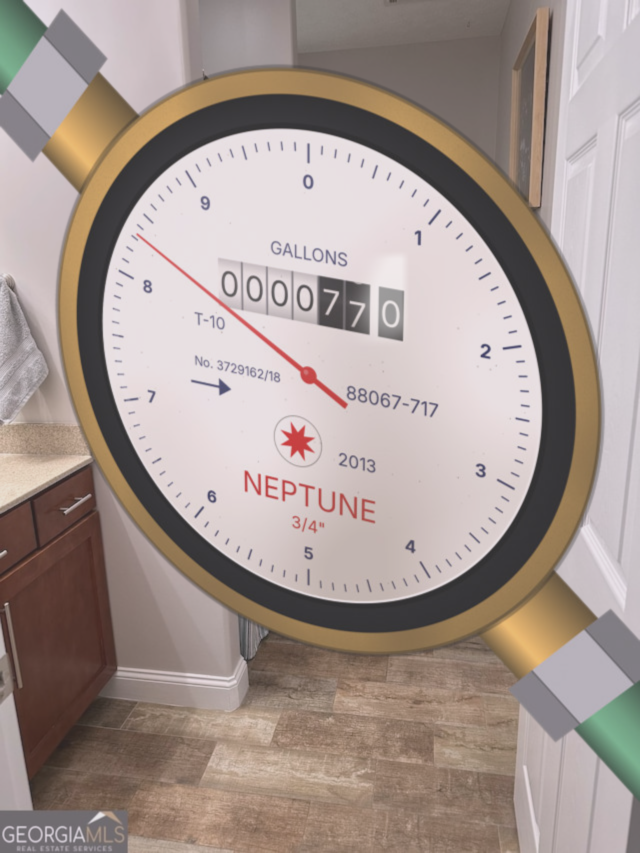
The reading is 768.3; gal
